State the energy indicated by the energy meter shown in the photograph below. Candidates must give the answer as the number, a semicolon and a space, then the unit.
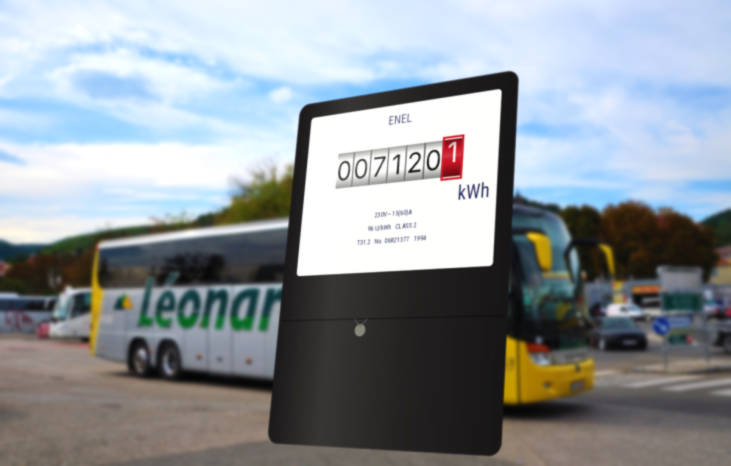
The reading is 7120.1; kWh
